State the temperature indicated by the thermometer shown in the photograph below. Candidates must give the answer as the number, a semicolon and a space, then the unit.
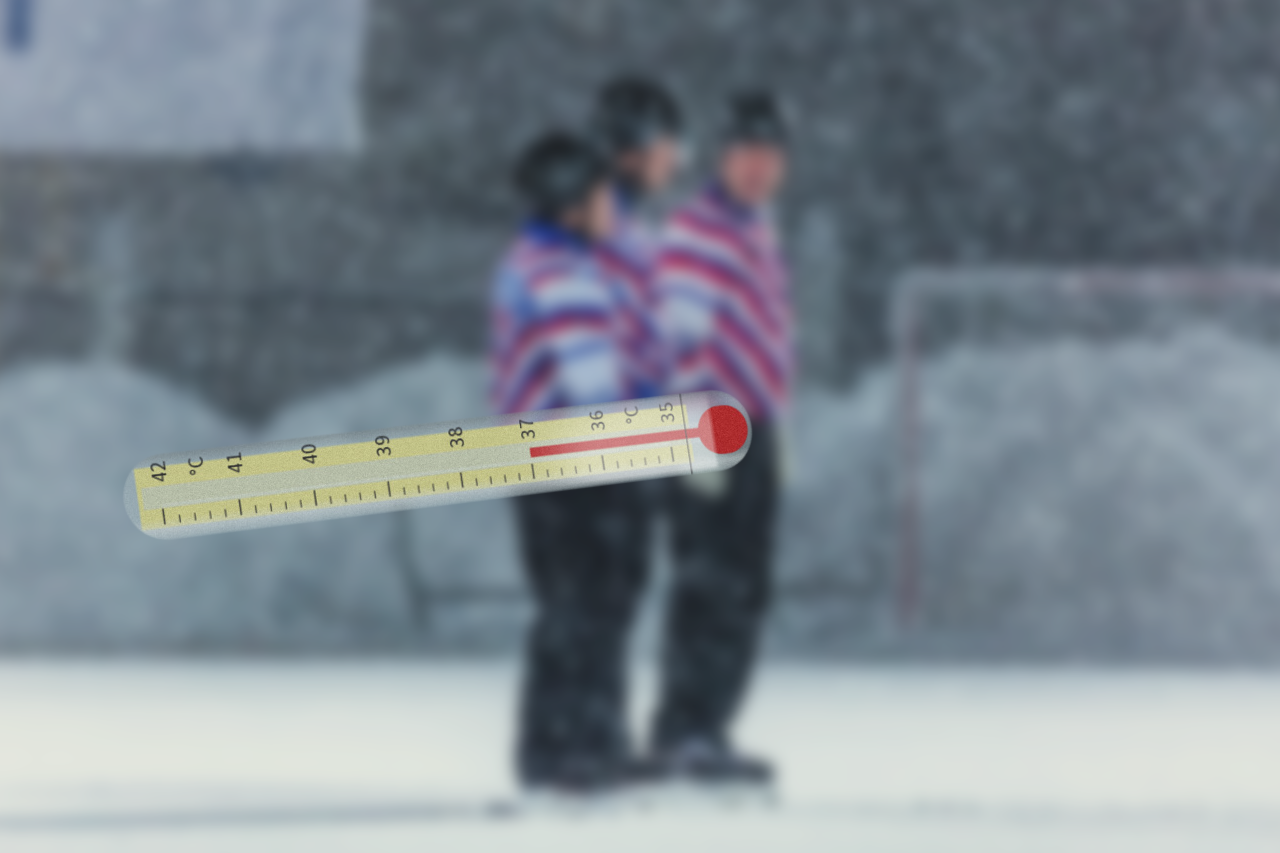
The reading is 37; °C
